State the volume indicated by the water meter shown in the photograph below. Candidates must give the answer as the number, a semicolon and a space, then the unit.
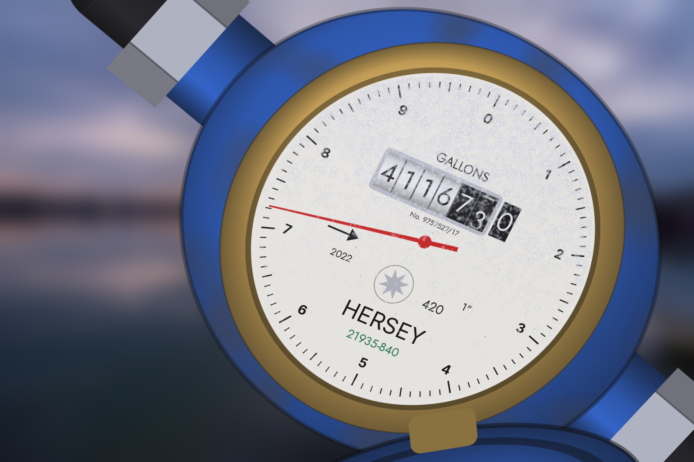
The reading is 4116727.2; gal
